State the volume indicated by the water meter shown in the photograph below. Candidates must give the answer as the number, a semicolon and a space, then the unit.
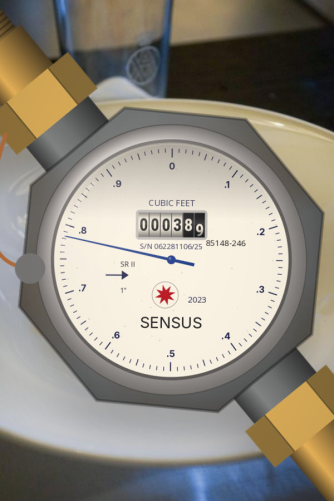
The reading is 388.78; ft³
